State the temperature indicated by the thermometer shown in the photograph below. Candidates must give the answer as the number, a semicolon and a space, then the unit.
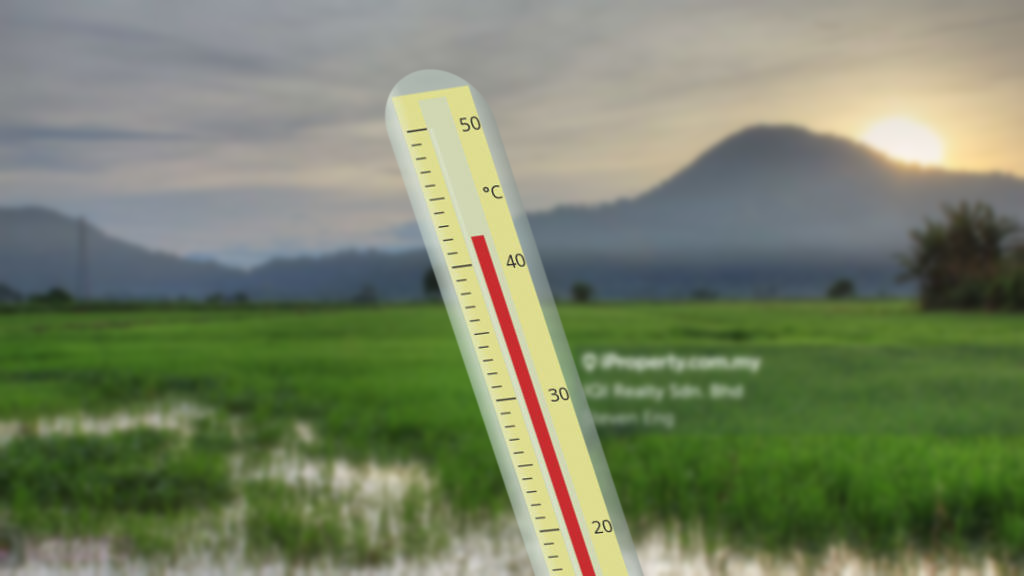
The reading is 42; °C
